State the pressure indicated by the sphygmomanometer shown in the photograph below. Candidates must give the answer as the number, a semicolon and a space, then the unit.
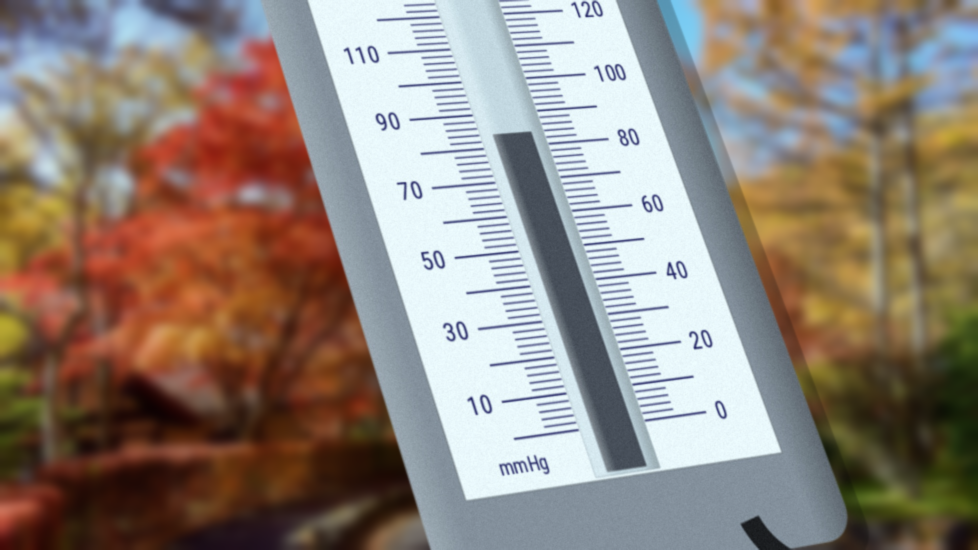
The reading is 84; mmHg
